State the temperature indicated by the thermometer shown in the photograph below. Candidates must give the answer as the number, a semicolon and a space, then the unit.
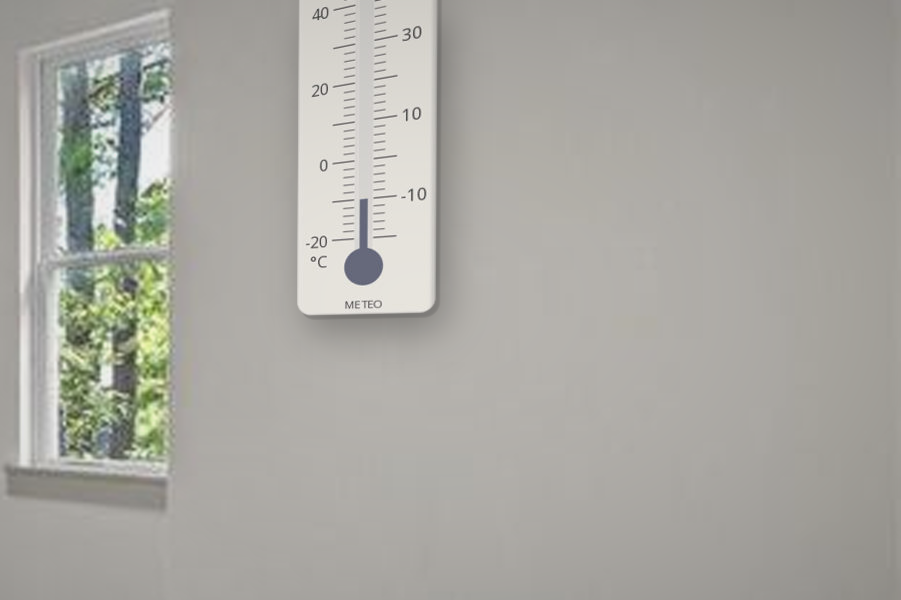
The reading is -10; °C
